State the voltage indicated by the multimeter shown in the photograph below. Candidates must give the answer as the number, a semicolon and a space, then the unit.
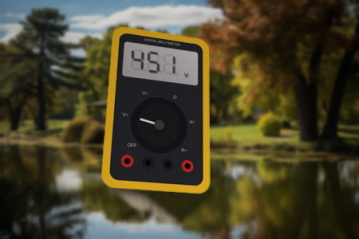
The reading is 451; V
